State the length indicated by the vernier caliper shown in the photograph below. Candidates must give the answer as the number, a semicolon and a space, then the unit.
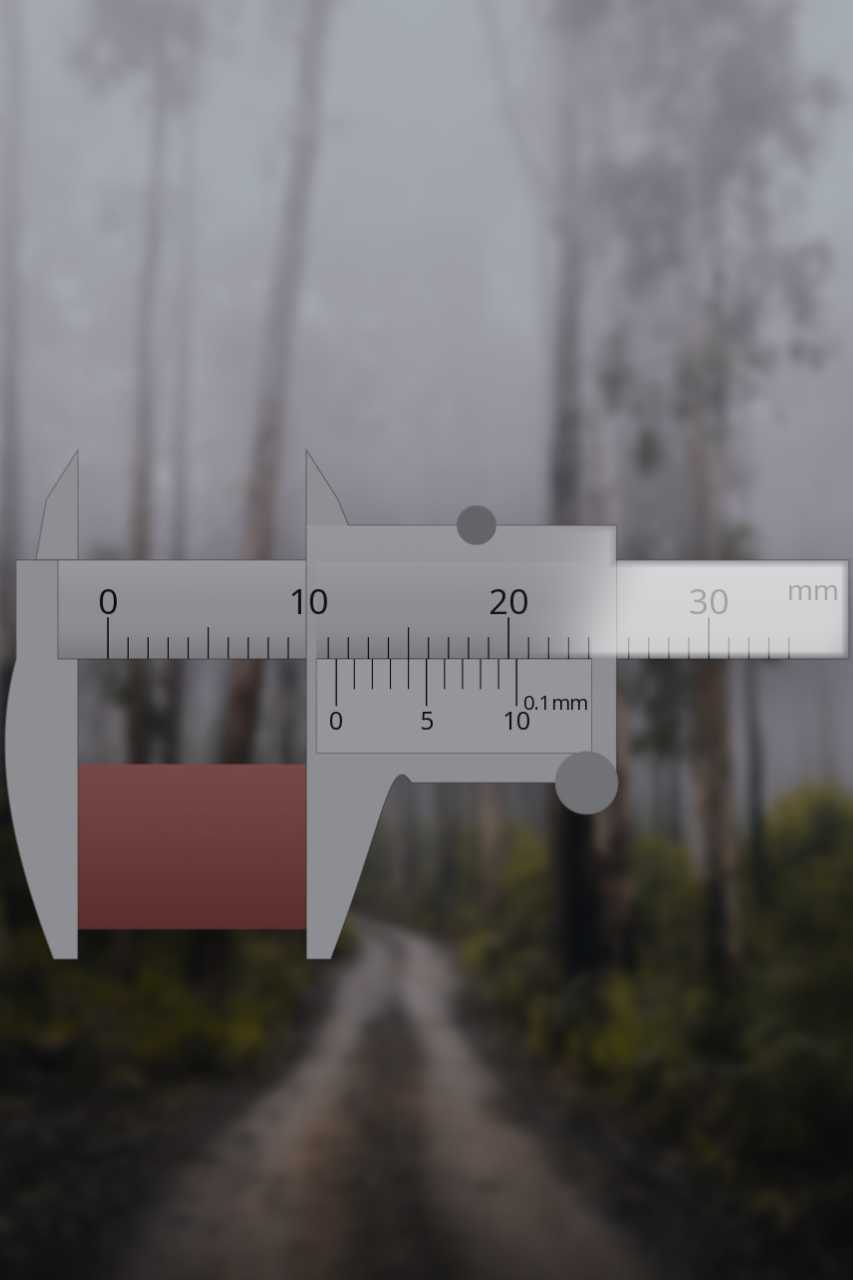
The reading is 11.4; mm
